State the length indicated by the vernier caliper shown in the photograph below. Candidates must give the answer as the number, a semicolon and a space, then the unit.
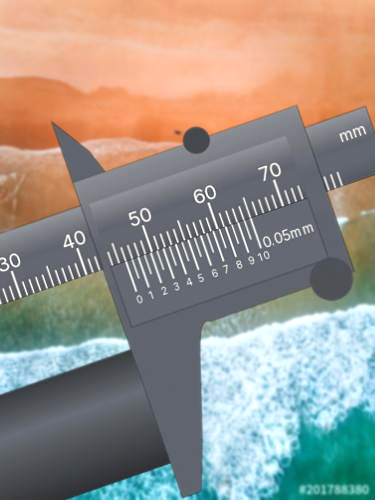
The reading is 46.0; mm
